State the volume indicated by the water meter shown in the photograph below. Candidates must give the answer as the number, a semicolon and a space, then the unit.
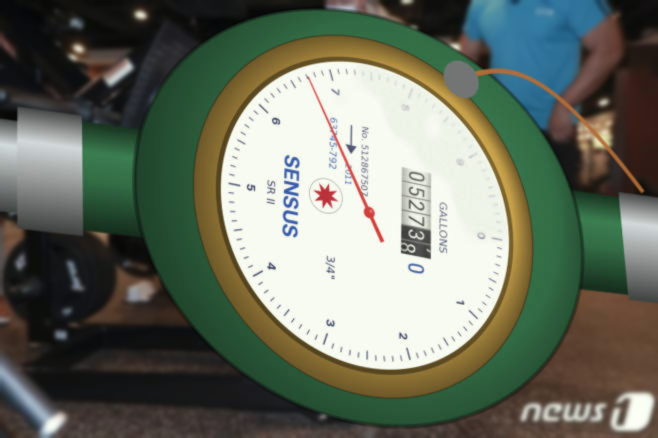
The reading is 527376.7; gal
